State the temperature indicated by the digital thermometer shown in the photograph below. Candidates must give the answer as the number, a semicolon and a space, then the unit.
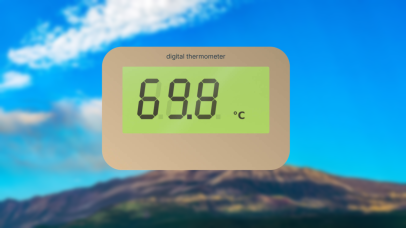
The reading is 69.8; °C
